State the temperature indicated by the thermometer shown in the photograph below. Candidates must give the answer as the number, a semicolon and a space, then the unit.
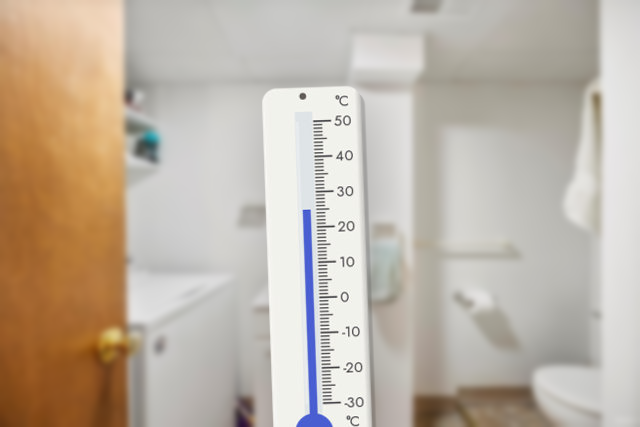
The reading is 25; °C
